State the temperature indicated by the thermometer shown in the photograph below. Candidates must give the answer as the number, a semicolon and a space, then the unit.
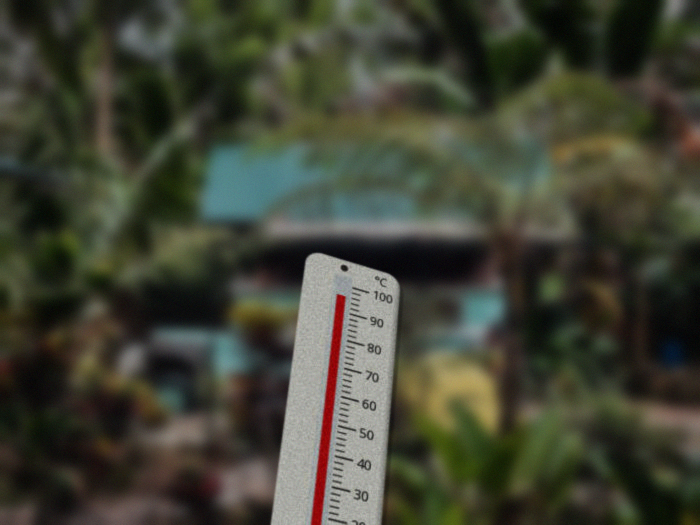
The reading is 96; °C
